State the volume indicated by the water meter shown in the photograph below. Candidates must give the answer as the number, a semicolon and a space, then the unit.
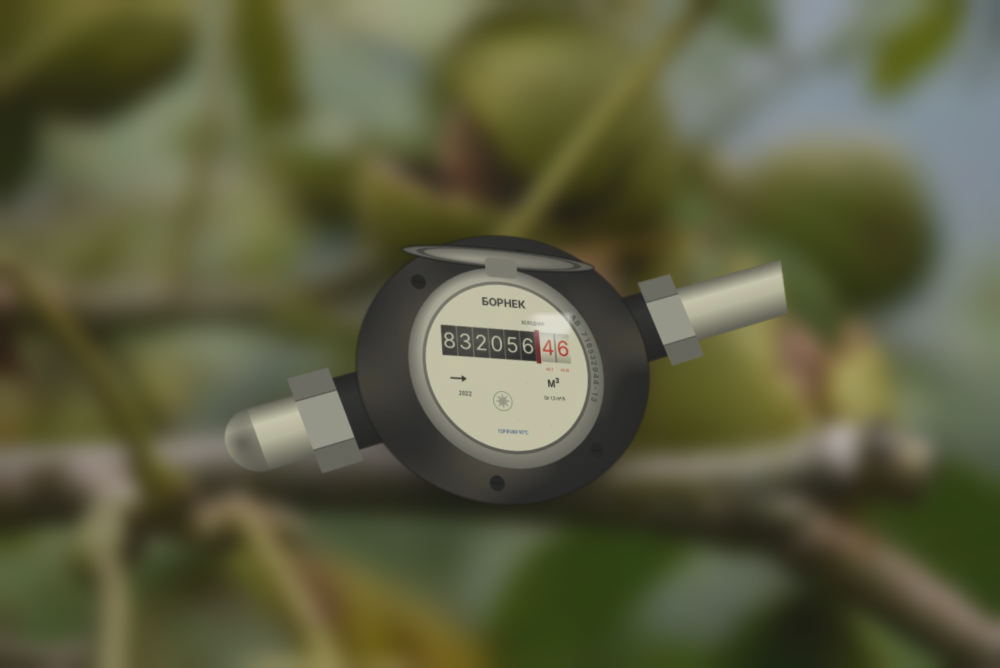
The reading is 832056.46; m³
